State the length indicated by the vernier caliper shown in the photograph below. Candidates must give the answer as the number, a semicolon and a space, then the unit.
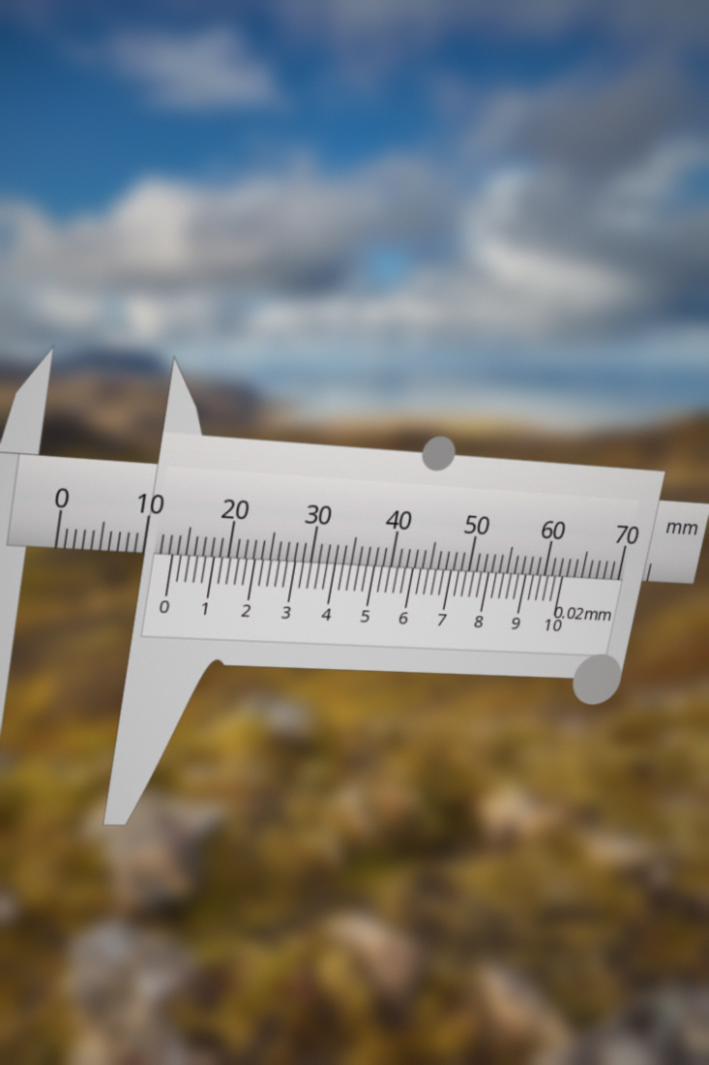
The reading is 13.4; mm
